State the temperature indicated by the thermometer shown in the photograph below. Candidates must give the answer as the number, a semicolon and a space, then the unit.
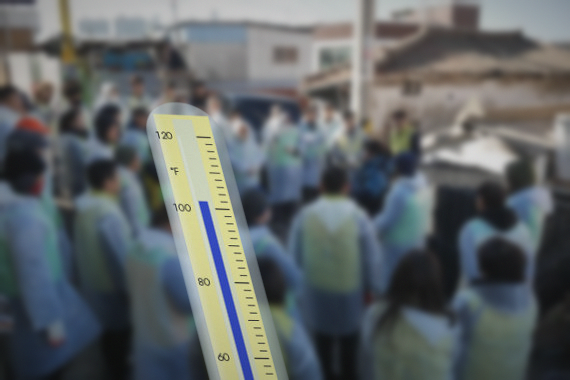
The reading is 102; °F
